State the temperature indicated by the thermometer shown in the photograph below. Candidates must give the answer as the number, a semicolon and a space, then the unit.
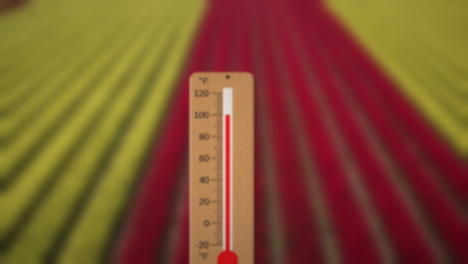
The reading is 100; °F
